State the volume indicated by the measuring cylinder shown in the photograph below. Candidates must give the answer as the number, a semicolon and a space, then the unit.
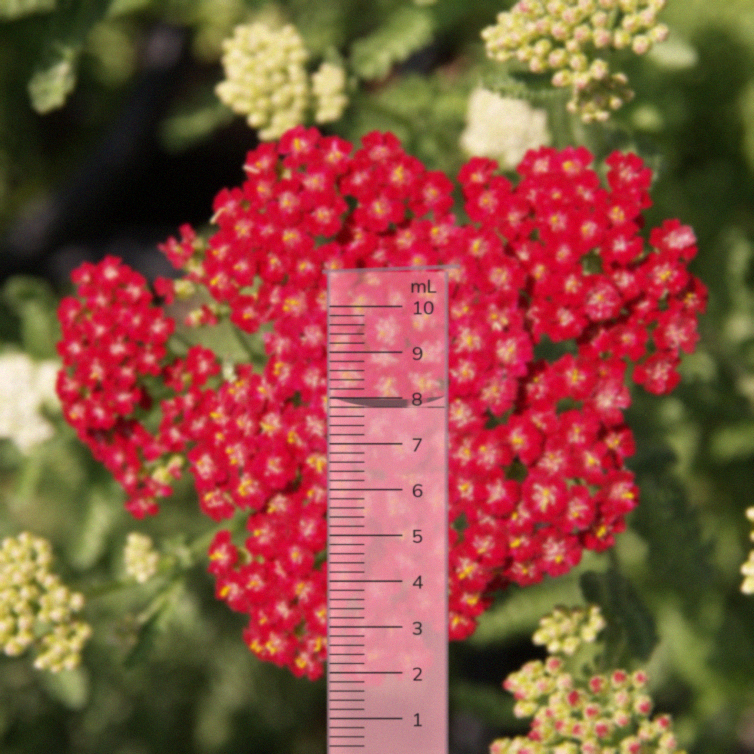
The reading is 7.8; mL
